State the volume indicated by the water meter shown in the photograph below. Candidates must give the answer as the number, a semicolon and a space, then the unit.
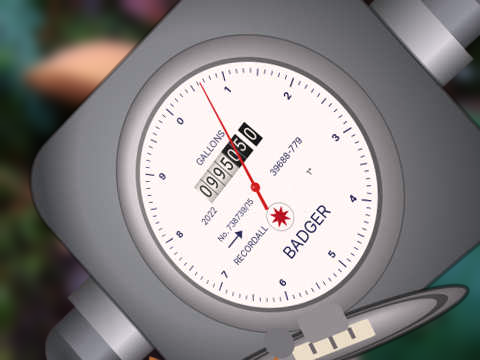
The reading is 995050.6; gal
